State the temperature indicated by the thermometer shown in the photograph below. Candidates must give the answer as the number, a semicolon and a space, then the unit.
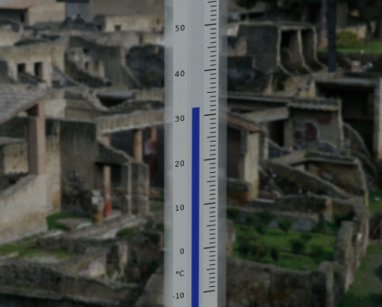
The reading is 32; °C
